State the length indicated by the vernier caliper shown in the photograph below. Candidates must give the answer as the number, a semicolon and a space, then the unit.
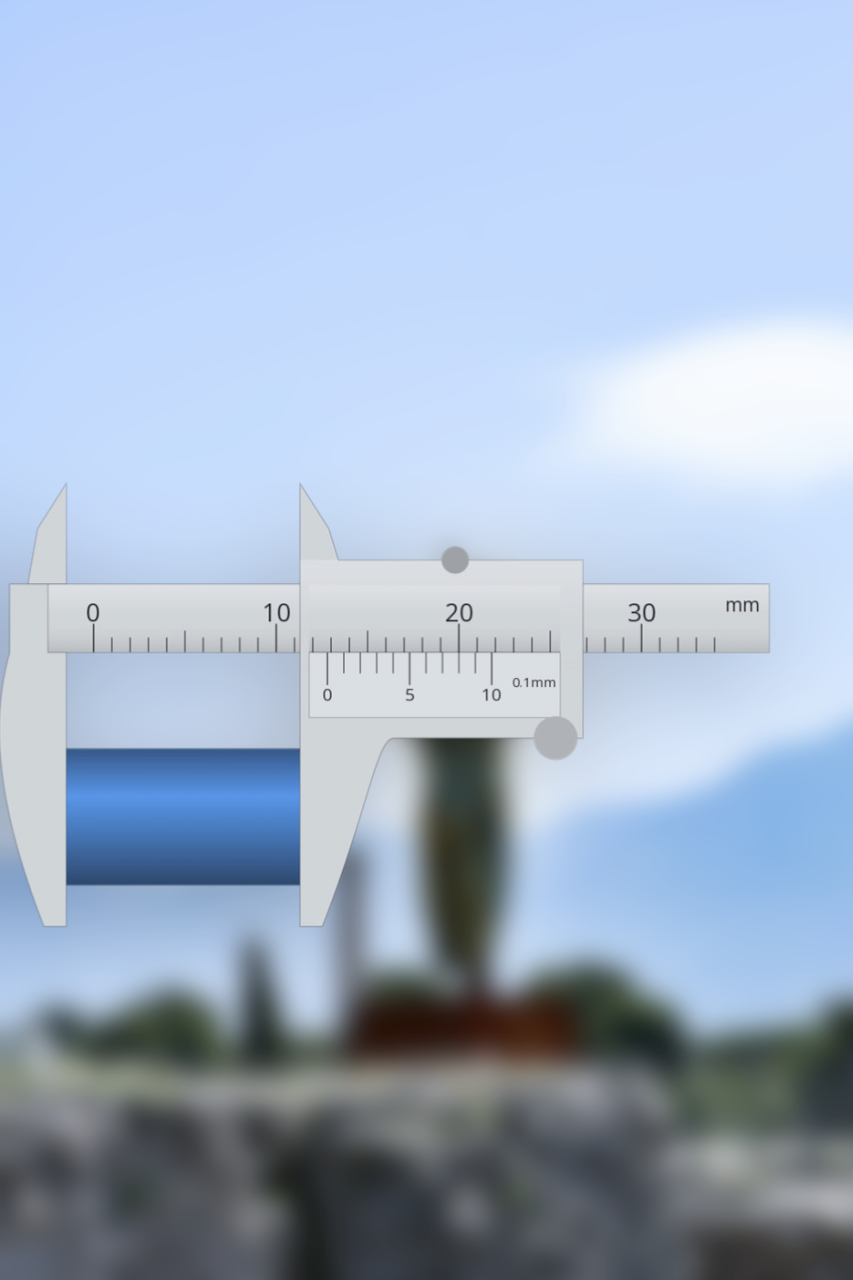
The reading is 12.8; mm
